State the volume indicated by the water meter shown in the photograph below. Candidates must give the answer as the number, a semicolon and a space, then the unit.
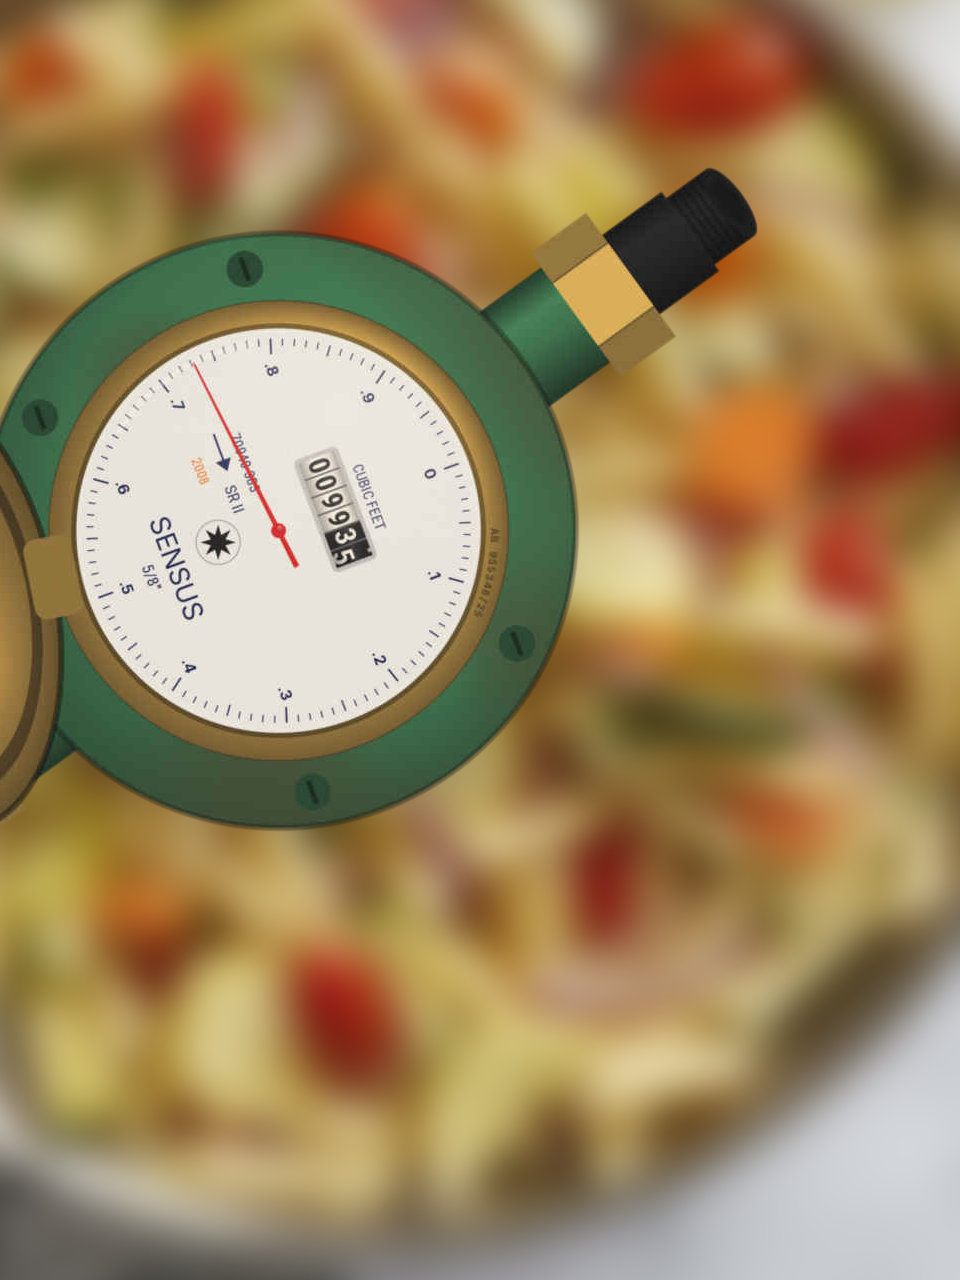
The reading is 9934.73; ft³
